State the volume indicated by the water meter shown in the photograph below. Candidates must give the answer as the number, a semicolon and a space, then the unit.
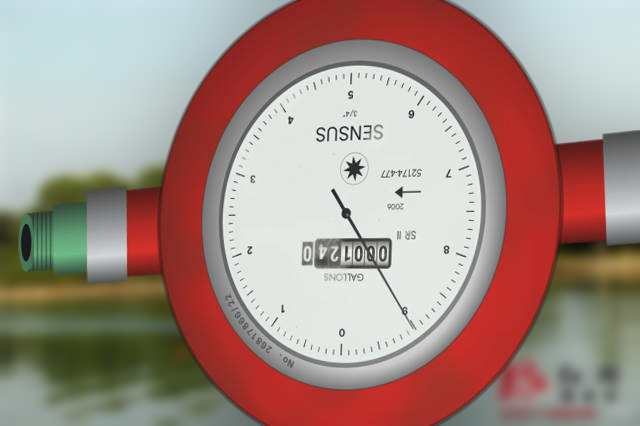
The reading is 1239.0; gal
